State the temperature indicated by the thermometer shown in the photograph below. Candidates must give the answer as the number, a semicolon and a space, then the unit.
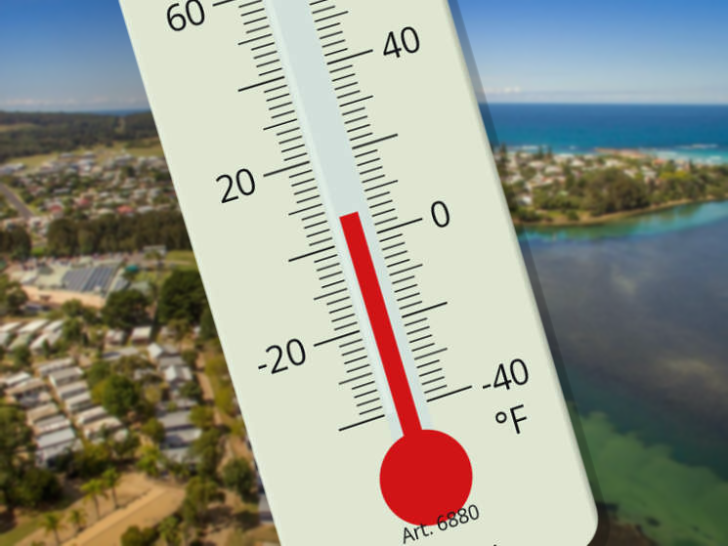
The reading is 6; °F
